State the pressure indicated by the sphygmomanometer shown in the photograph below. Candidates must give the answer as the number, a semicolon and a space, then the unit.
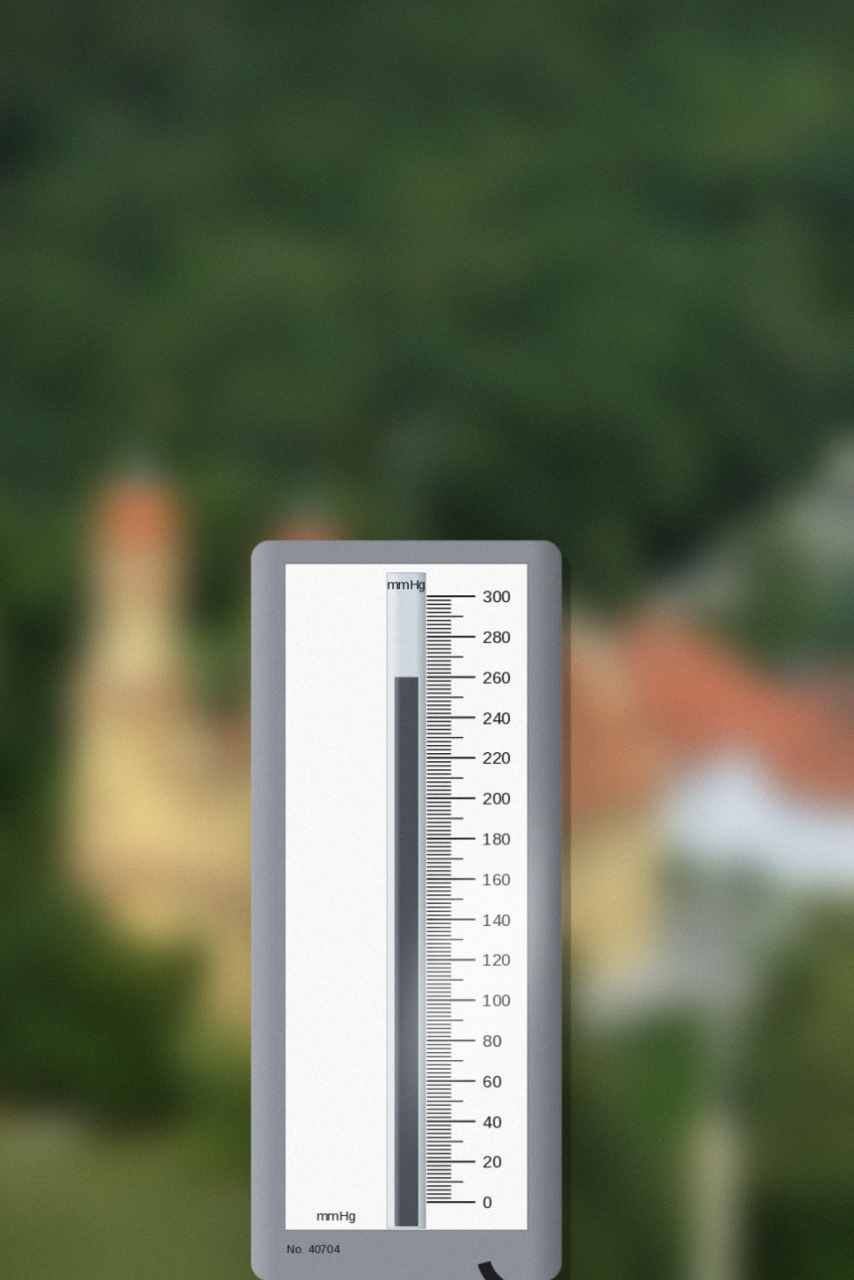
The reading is 260; mmHg
